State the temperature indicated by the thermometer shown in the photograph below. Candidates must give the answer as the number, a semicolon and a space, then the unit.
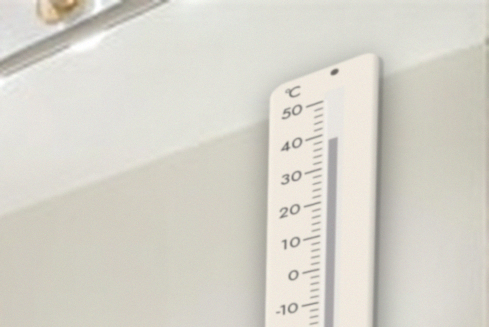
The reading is 38; °C
